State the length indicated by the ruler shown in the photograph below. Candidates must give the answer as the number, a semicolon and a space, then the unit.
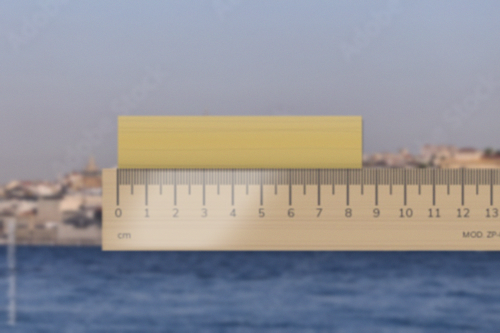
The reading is 8.5; cm
